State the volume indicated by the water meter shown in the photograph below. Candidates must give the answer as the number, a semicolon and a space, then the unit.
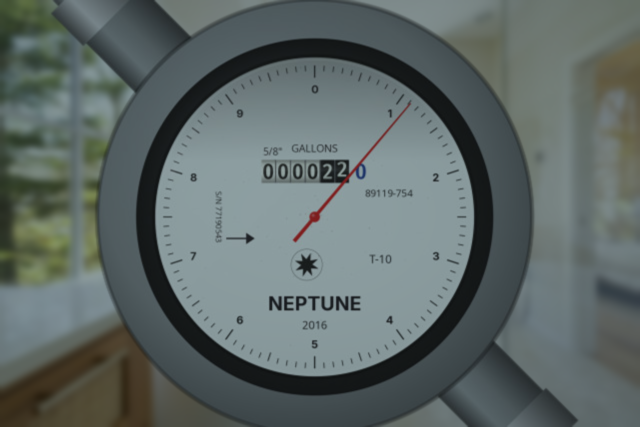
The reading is 221.1; gal
